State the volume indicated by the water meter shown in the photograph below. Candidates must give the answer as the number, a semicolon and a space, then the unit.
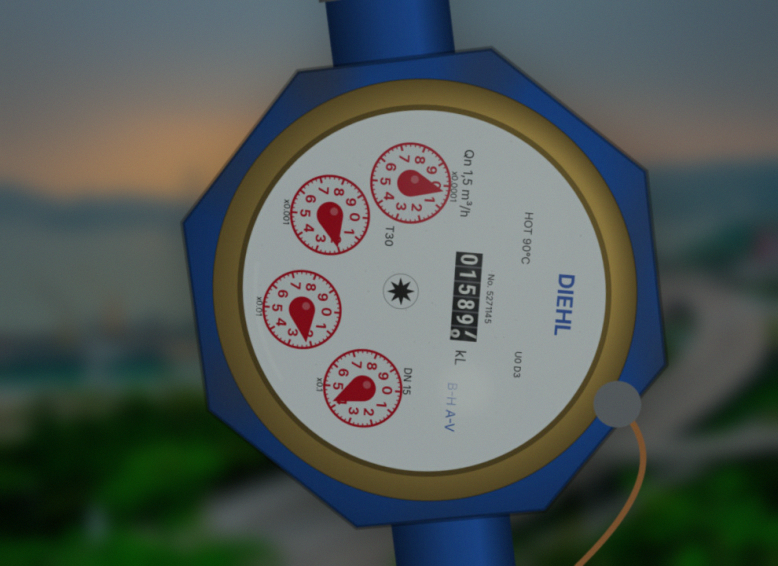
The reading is 15897.4220; kL
